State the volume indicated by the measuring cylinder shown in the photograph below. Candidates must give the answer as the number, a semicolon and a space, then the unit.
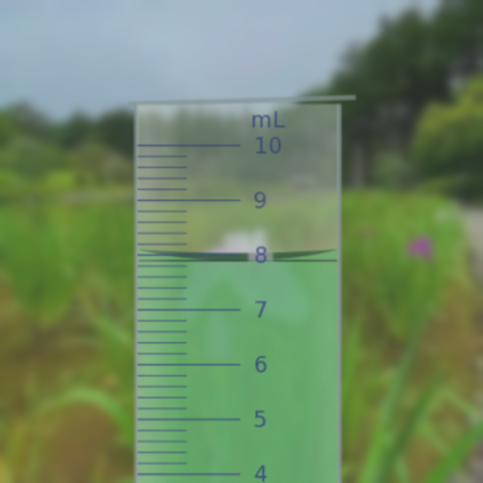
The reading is 7.9; mL
